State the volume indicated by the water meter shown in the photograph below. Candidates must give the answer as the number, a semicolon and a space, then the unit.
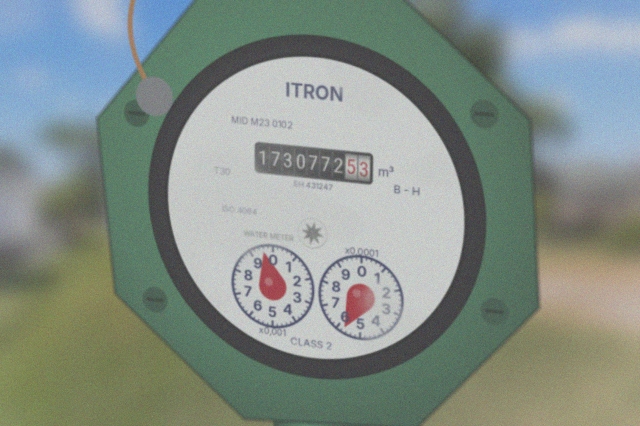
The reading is 1730772.5295; m³
